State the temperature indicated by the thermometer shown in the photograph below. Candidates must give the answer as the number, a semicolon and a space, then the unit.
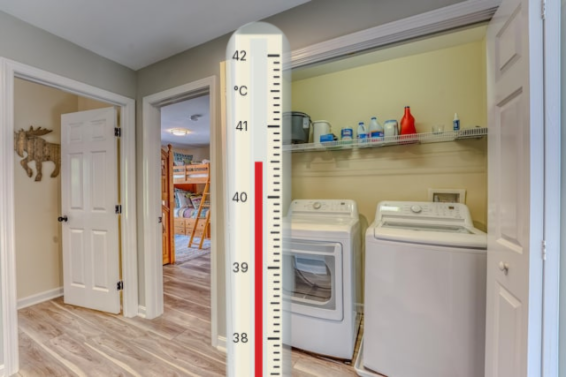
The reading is 40.5; °C
